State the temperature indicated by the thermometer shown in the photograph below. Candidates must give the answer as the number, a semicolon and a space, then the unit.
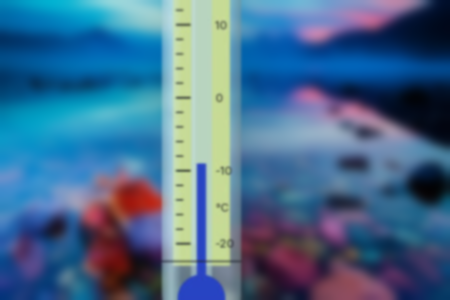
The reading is -9; °C
